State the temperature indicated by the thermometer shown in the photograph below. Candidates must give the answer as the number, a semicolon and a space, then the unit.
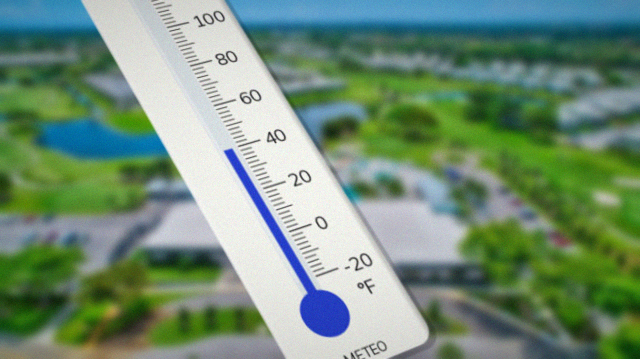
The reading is 40; °F
